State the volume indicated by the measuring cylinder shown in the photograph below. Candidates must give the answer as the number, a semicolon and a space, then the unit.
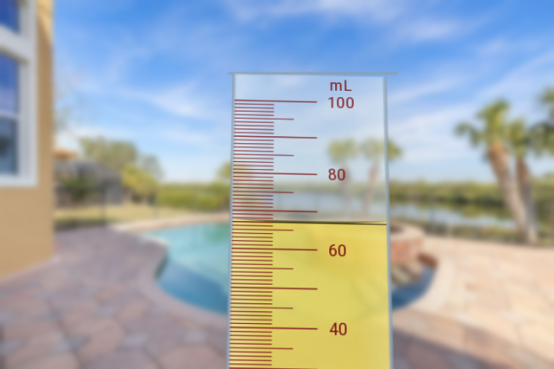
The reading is 67; mL
